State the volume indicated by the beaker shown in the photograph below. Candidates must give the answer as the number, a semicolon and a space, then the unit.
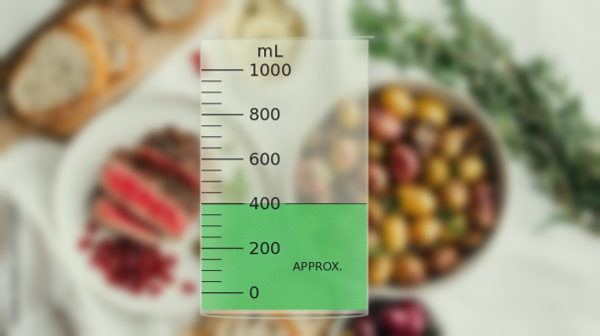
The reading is 400; mL
